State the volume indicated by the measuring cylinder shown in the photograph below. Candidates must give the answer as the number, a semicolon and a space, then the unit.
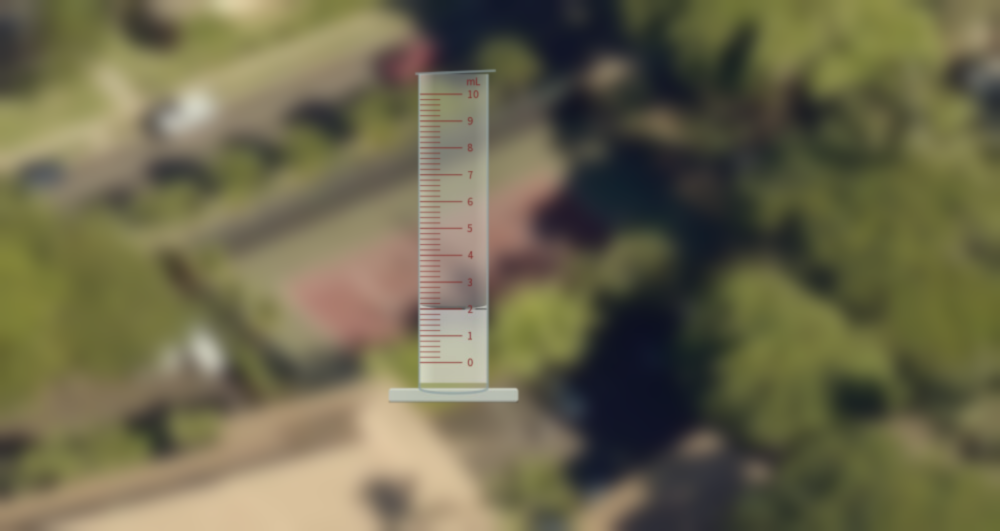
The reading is 2; mL
